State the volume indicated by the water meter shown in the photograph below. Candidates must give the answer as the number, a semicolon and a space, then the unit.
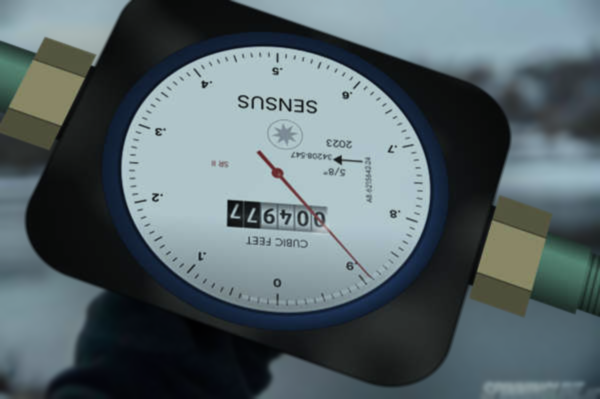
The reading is 4976.89; ft³
